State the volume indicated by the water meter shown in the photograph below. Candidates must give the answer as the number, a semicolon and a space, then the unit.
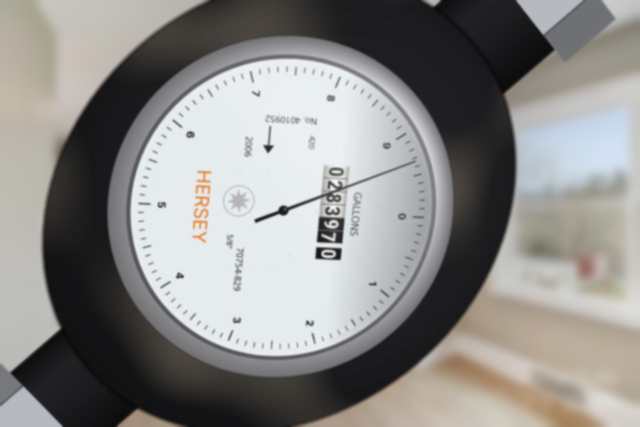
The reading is 283969.3; gal
